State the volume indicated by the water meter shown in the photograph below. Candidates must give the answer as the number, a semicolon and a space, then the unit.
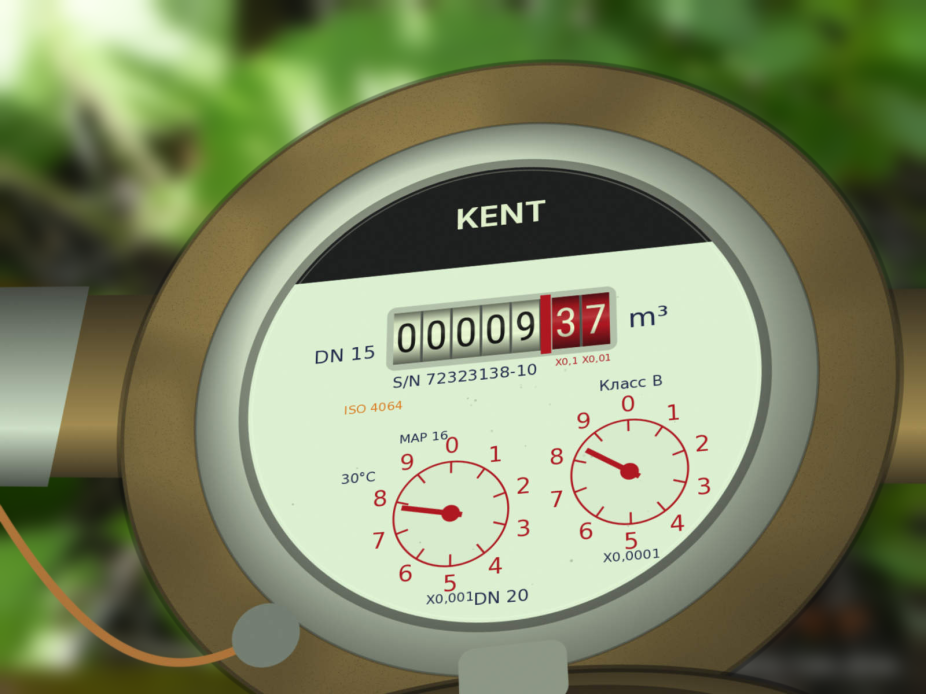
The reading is 9.3778; m³
